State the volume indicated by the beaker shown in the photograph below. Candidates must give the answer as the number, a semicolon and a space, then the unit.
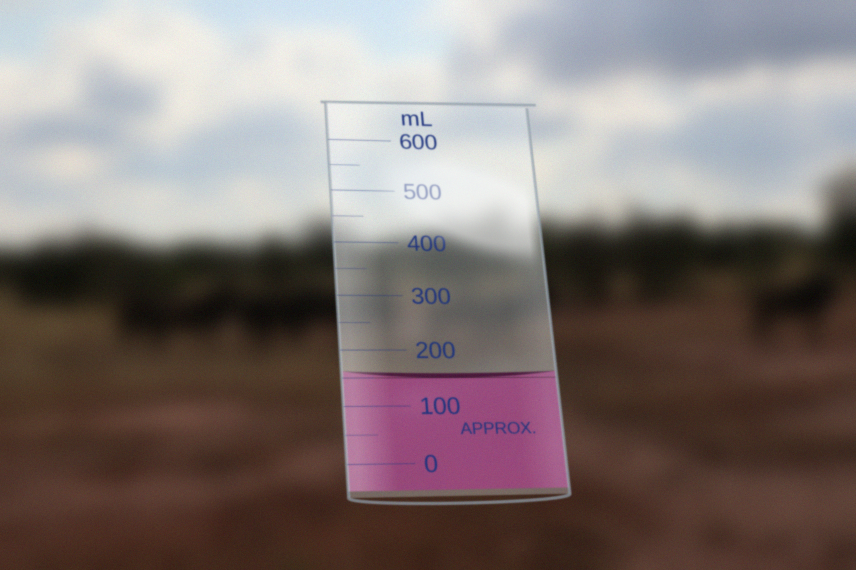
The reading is 150; mL
